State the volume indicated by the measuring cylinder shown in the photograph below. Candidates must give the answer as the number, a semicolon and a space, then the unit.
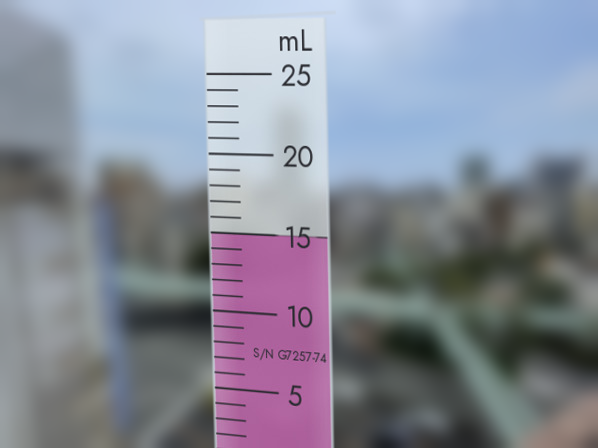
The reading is 15; mL
